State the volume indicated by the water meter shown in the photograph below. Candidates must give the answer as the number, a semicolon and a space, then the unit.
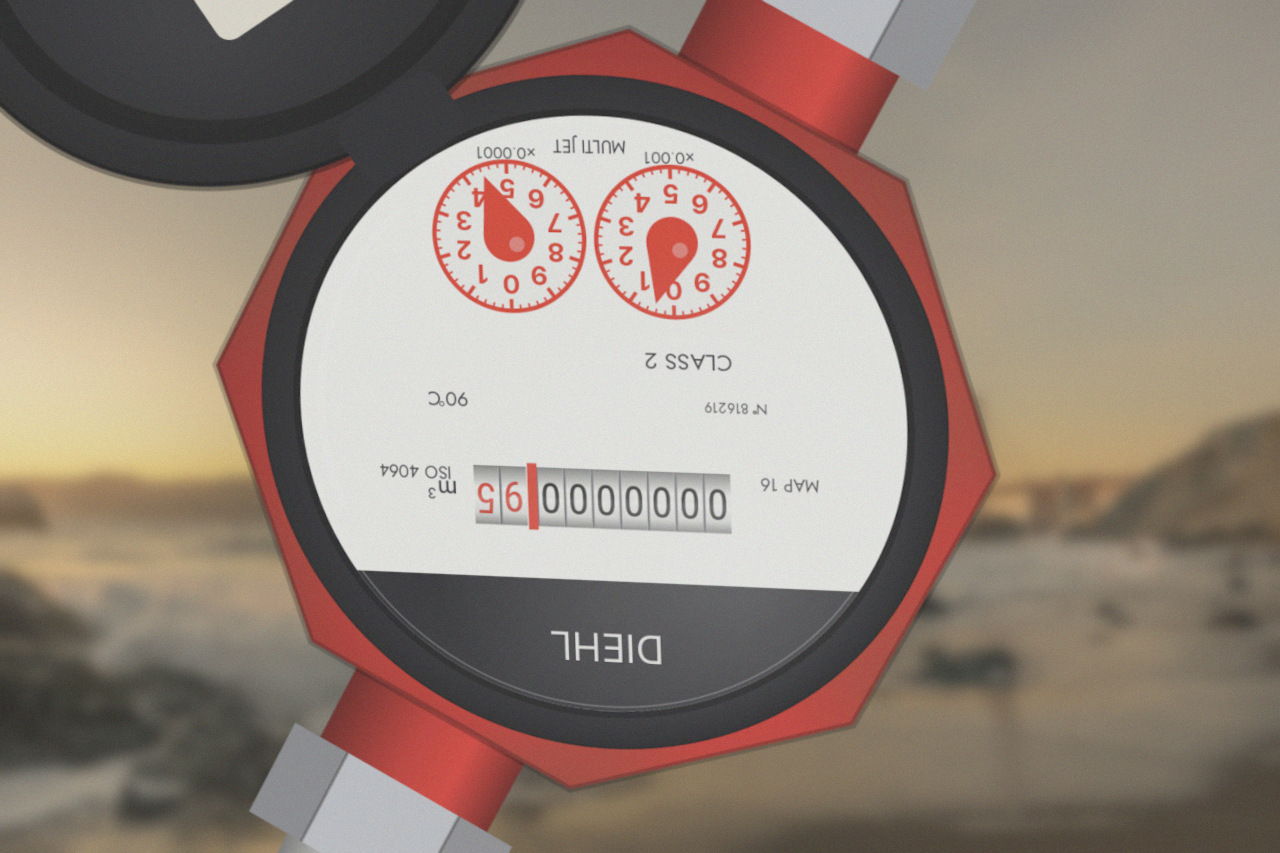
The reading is 0.9504; m³
